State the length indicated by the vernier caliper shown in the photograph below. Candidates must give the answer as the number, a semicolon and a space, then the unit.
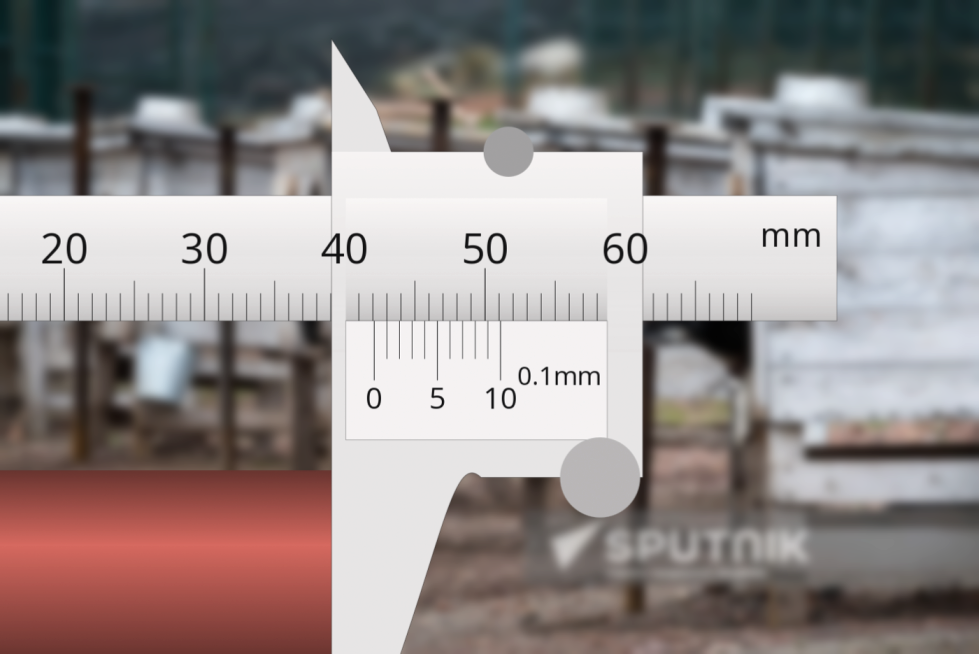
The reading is 42.1; mm
